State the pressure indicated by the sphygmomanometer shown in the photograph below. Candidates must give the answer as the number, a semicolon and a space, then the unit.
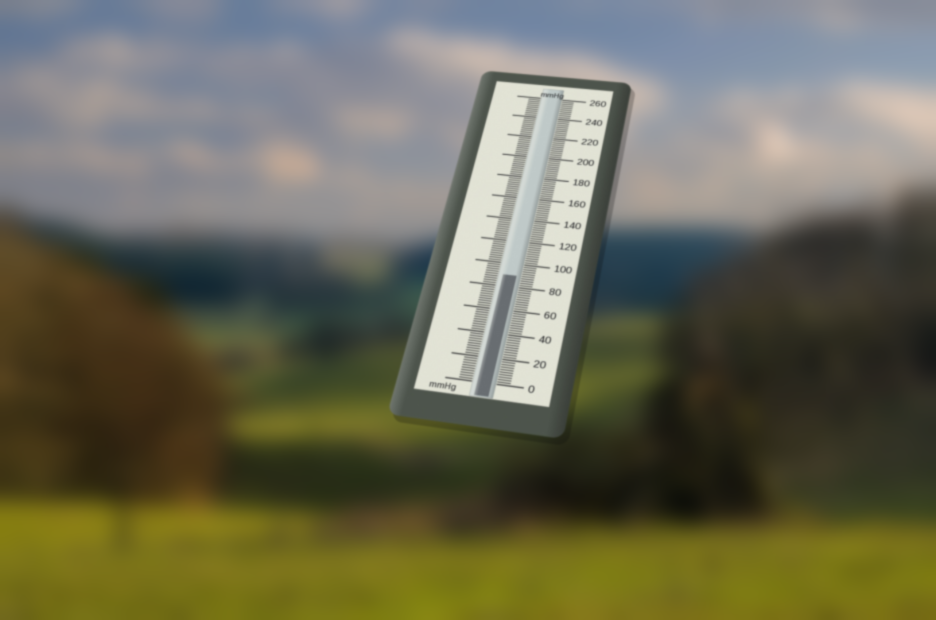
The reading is 90; mmHg
